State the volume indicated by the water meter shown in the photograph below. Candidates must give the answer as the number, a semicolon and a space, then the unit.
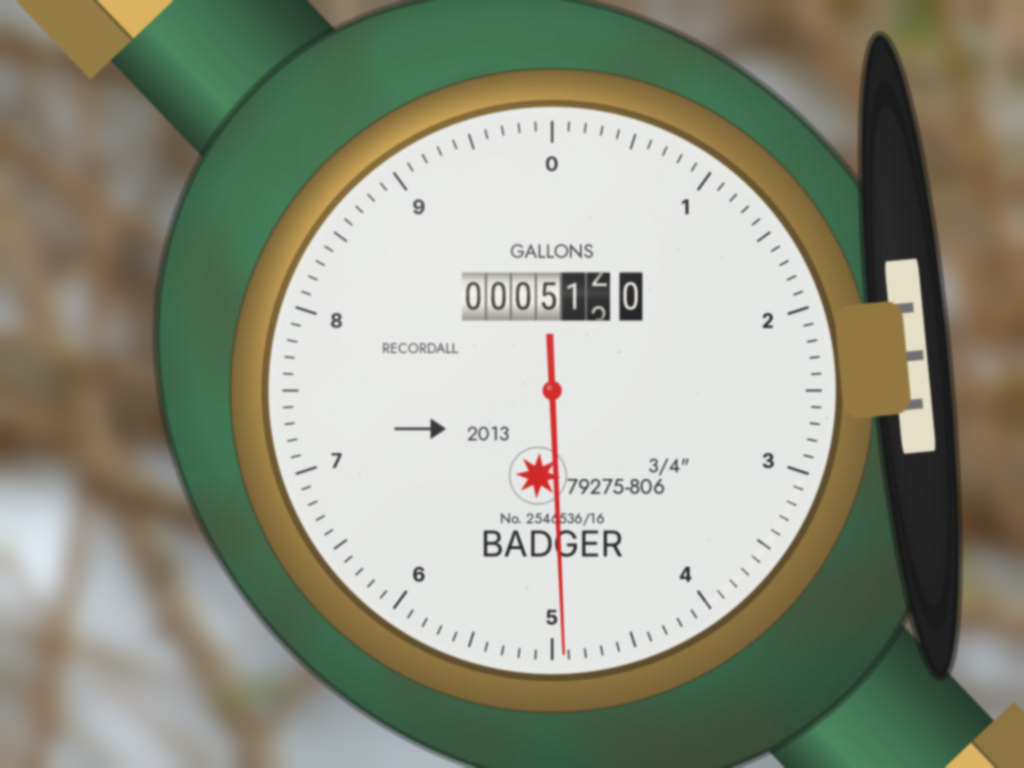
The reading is 5124.9; gal
